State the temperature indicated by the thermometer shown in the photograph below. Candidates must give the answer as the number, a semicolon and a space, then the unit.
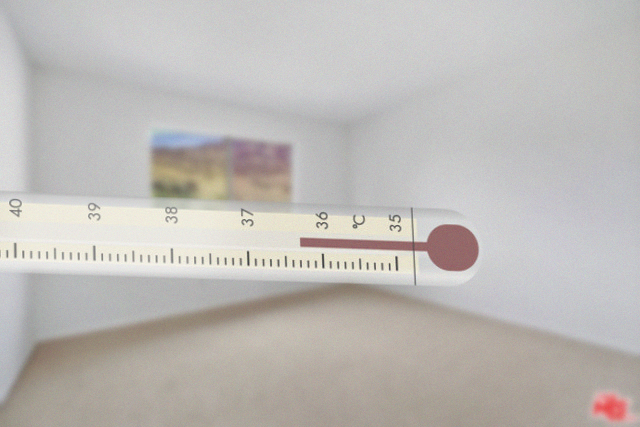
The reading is 36.3; °C
